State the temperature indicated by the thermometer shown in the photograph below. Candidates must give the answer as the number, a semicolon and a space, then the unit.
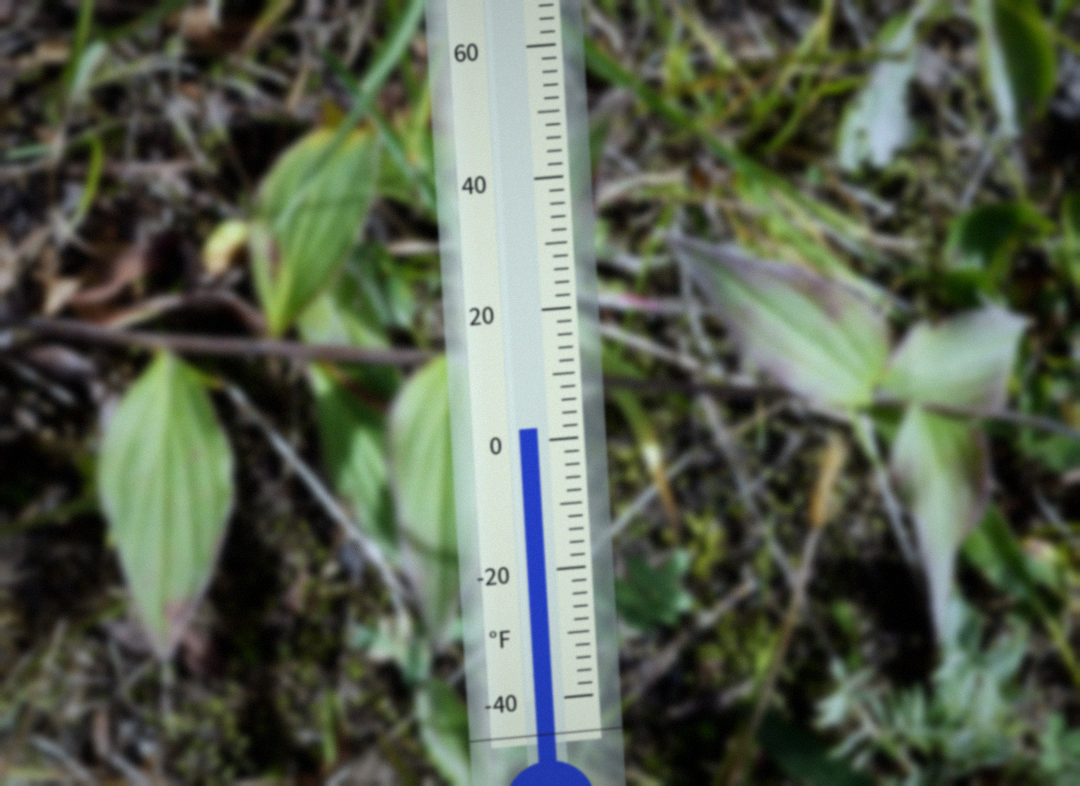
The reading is 2; °F
